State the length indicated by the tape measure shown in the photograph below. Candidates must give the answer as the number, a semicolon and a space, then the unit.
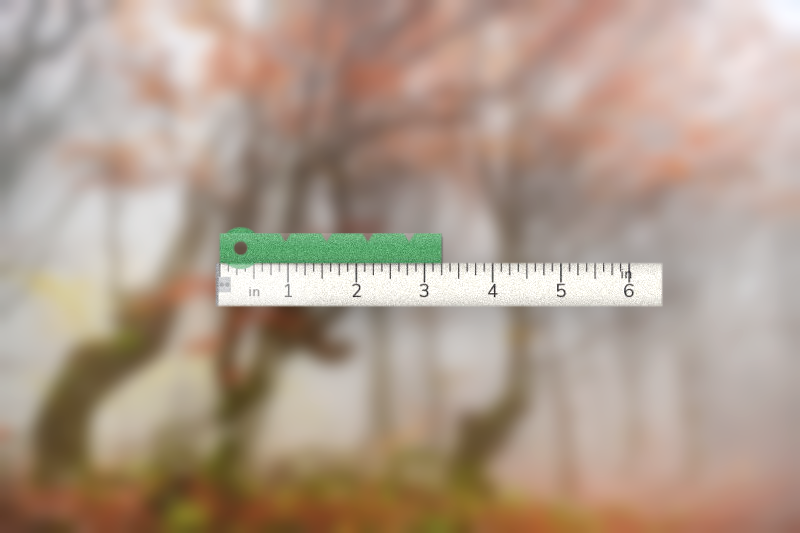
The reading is 3.25; in
